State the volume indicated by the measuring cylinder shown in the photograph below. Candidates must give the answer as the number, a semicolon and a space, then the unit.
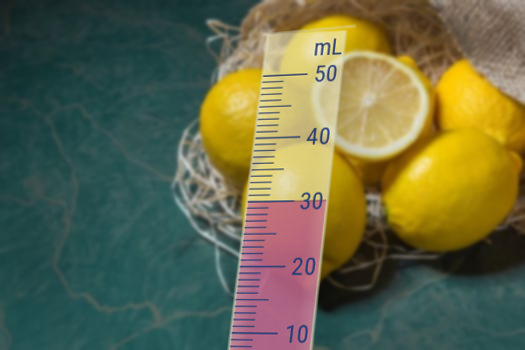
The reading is 30; mL
